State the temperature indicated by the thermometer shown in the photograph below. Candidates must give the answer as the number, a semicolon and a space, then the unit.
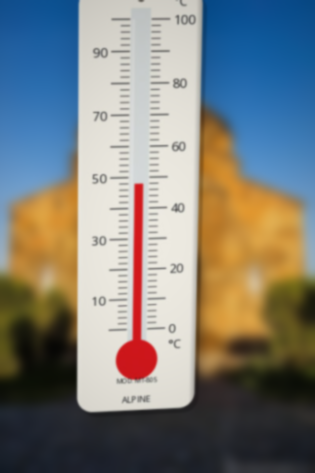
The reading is 48; °C
